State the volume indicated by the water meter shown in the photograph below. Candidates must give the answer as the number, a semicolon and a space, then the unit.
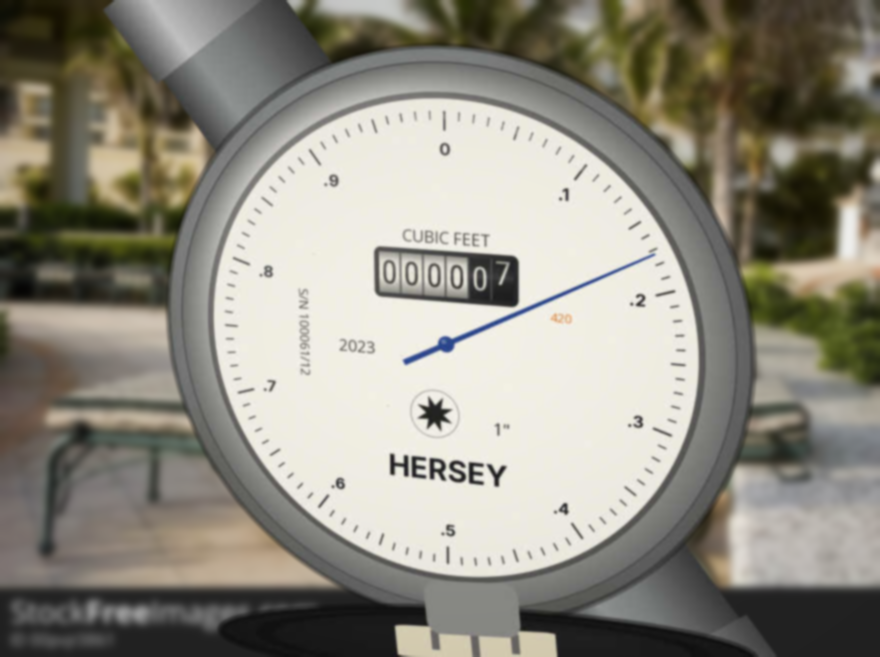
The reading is 7.17; ft³
